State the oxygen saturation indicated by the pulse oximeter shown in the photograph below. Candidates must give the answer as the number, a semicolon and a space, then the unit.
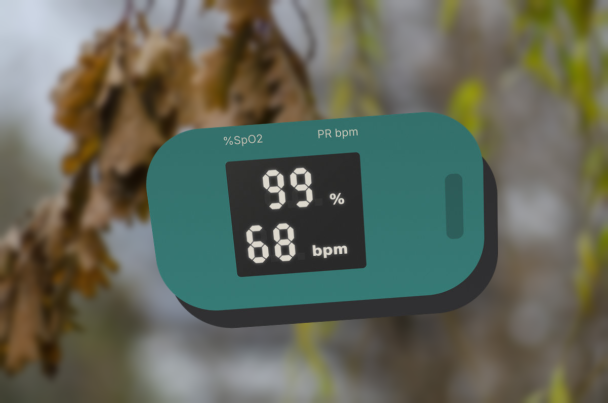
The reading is 99; %
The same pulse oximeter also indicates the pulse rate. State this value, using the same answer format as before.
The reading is 68; bpm
